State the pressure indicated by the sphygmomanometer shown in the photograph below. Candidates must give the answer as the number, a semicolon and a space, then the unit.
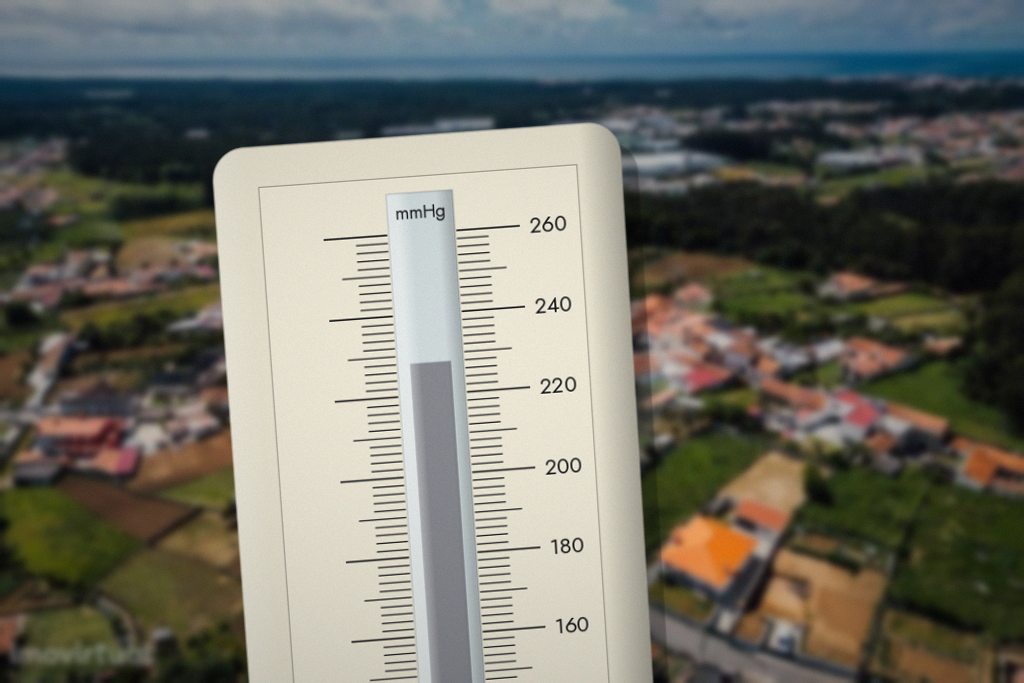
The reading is 228; mmHg
